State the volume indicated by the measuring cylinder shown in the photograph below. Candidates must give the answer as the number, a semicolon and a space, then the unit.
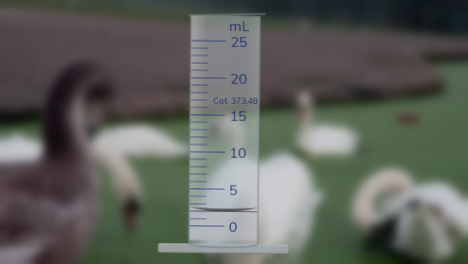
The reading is 2; mL
